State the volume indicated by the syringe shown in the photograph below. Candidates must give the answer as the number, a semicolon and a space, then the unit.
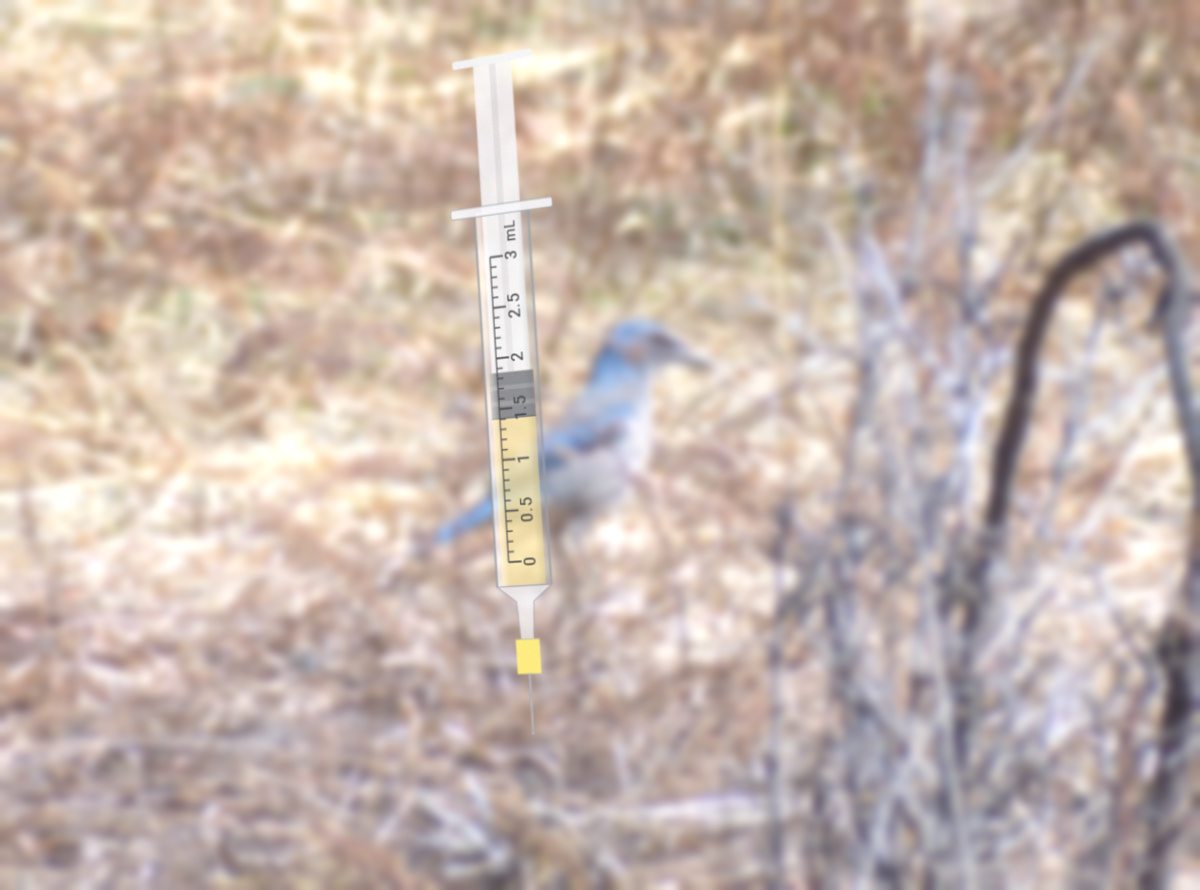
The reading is 1.4; mL
